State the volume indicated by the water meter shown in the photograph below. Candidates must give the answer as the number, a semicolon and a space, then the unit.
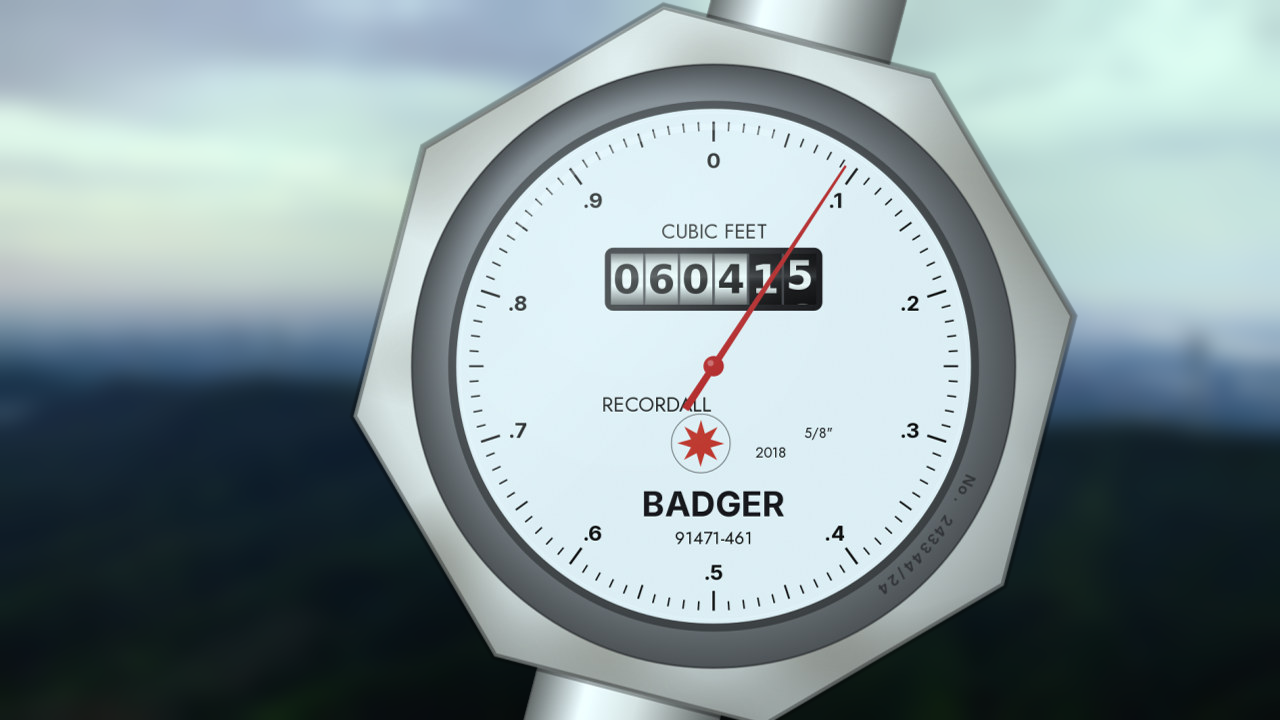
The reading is 60415.09; ft³
